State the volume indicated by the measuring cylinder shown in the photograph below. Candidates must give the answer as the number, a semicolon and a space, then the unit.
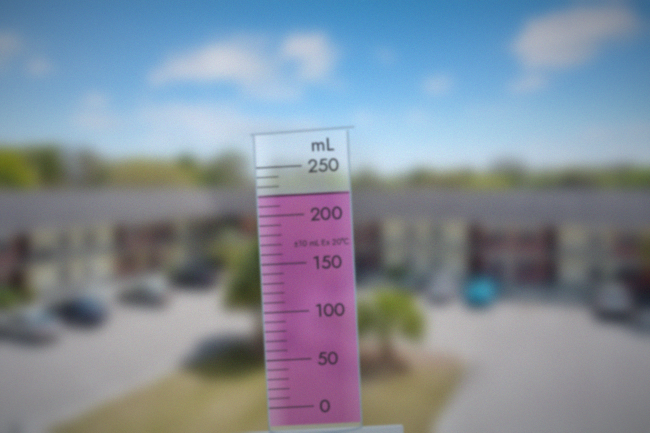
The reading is 220; mL
